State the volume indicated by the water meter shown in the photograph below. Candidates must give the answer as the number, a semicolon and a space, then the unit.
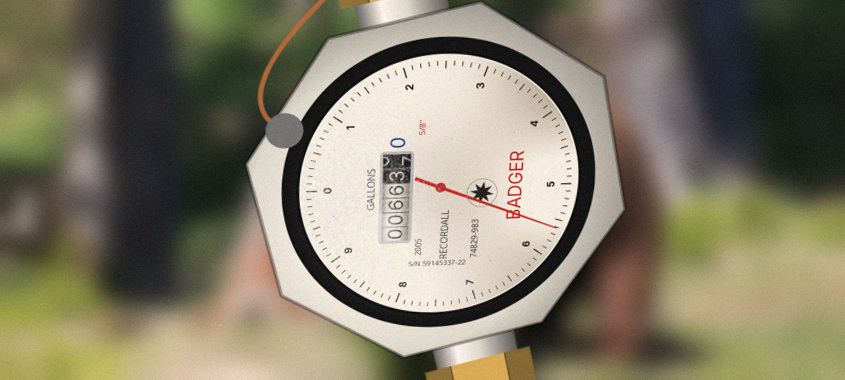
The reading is 66365.6; gal
